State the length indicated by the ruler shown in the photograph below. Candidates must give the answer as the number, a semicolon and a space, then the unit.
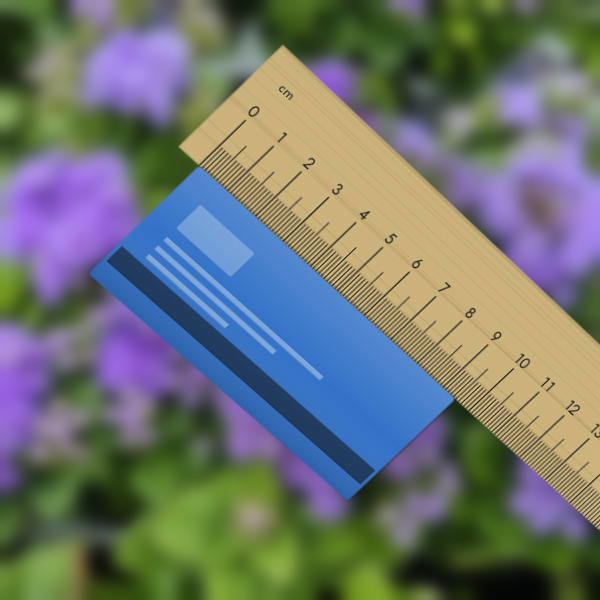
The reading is 9.5; cm
